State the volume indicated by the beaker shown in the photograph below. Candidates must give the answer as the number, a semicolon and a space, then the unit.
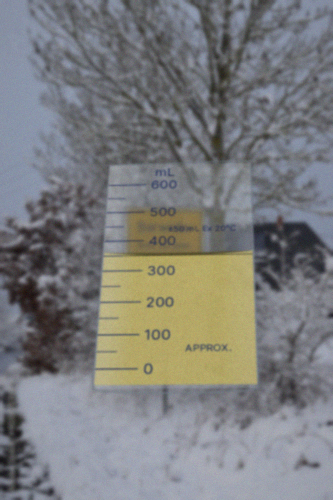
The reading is 350; mL
